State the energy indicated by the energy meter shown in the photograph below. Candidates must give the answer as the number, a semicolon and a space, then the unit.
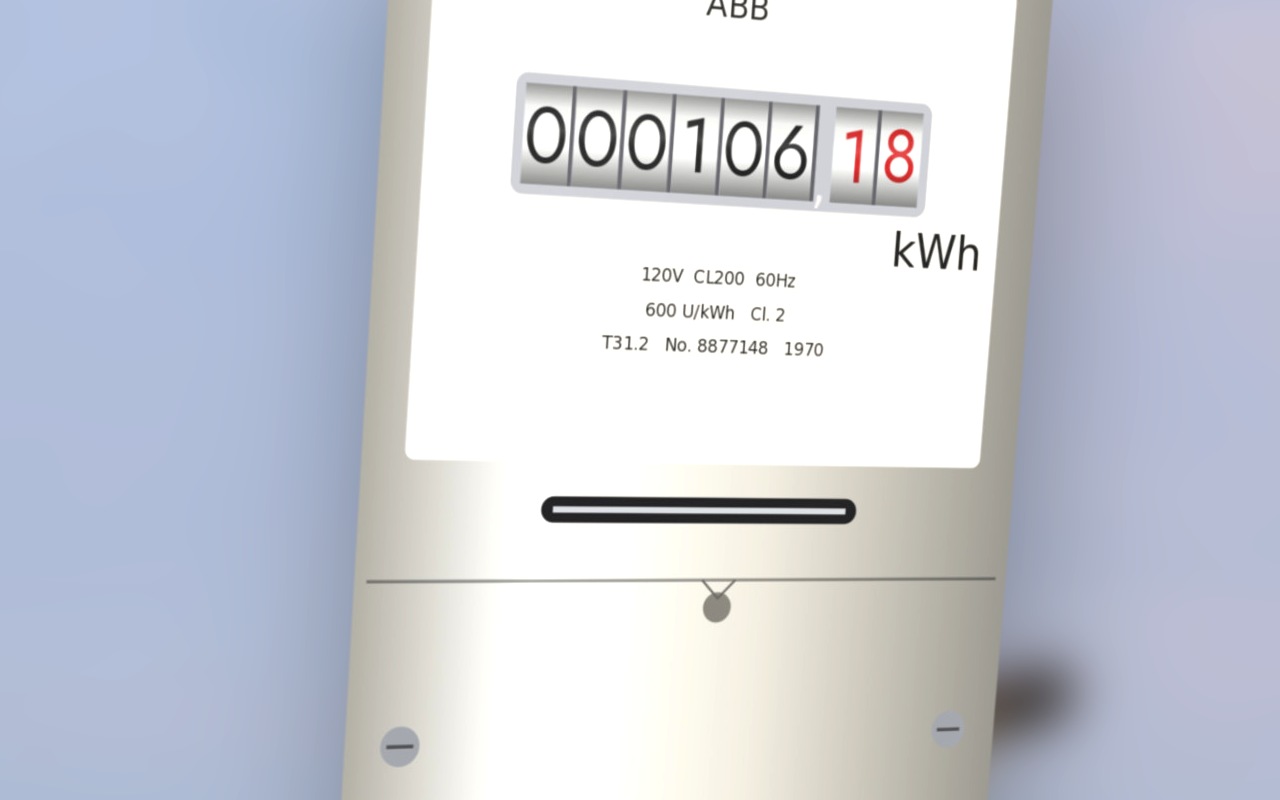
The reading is 106.18; kWh
